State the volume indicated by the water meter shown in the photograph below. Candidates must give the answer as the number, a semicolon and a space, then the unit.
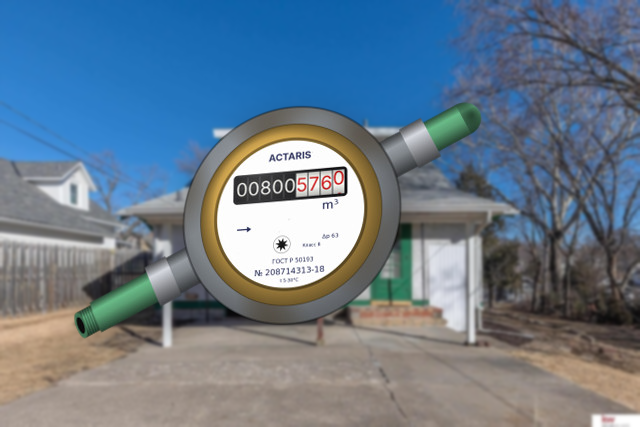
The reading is 800.5760; m³
